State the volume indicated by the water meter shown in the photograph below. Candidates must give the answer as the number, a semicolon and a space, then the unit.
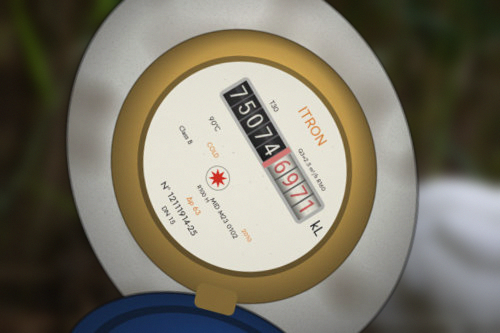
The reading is 75074.6971; kL
